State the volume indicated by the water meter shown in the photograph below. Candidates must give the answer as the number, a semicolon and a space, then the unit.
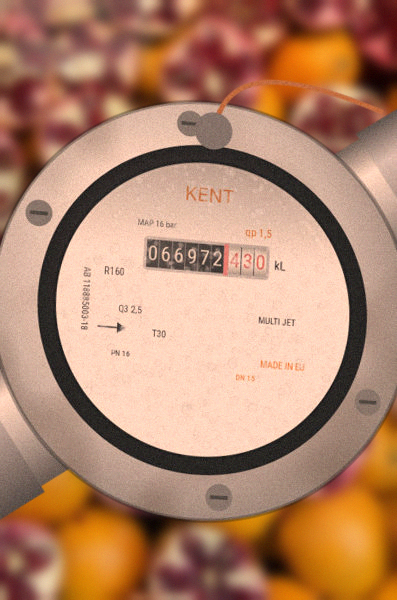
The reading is 66972.430; kL
